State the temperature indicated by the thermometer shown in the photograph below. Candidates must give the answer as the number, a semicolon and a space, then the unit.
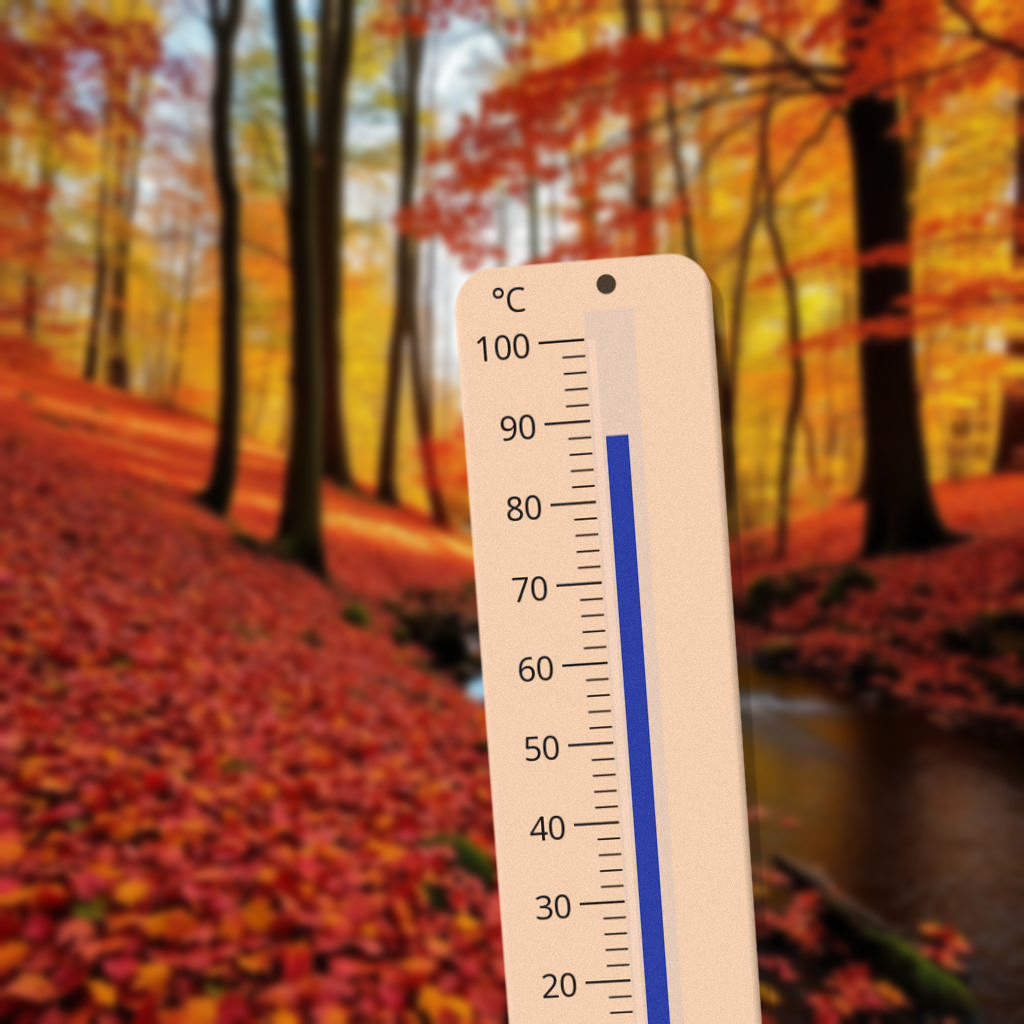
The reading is 88; °C
